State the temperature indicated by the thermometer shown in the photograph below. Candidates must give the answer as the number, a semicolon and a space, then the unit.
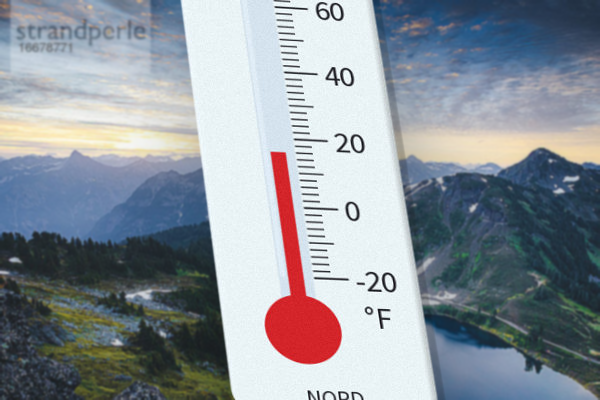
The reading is 16; °F
